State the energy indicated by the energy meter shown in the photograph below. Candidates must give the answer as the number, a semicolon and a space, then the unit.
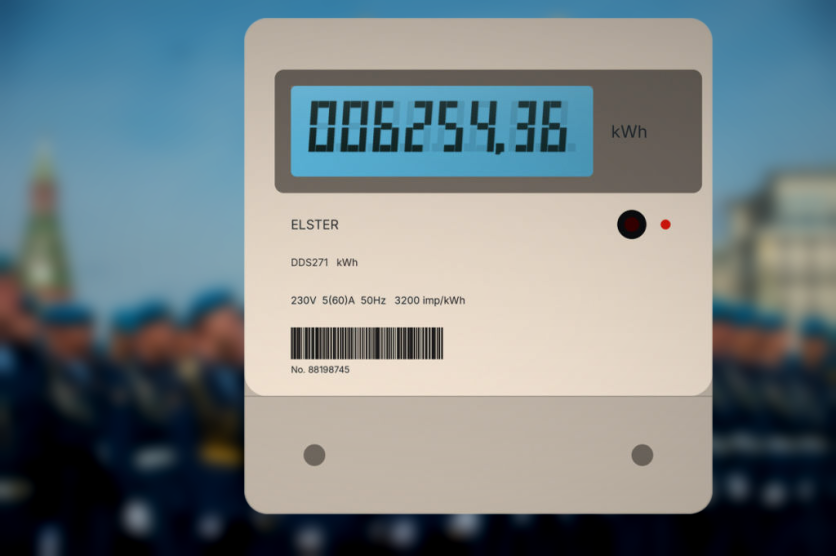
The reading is 6254.36; kWh
